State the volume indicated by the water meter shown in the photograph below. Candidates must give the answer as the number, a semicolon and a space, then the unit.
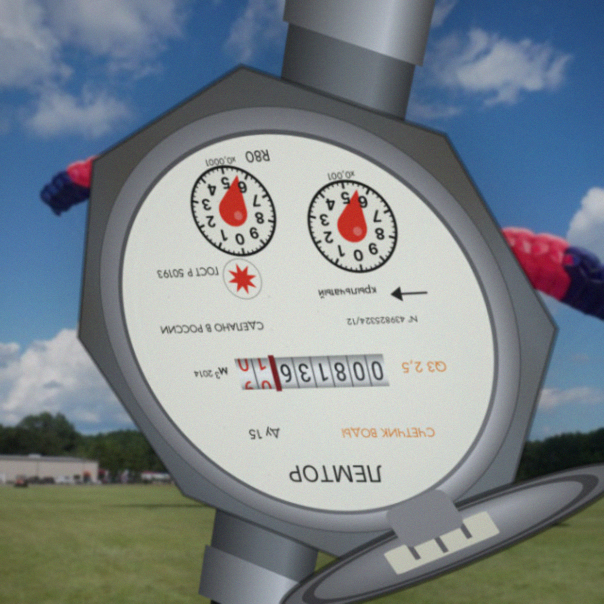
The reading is 8136.0955; m³
